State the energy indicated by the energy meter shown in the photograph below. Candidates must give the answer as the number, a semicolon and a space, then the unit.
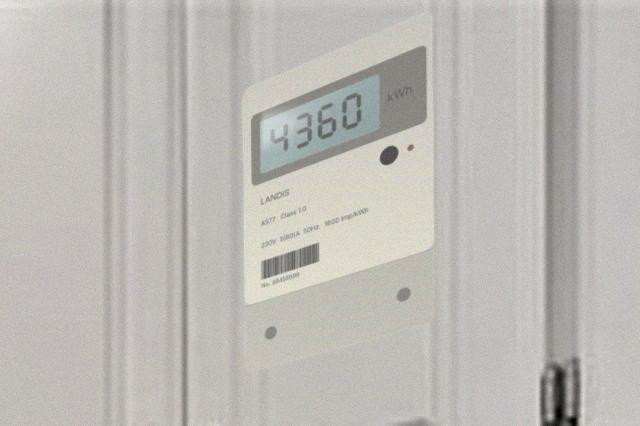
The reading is 4360; kWh
